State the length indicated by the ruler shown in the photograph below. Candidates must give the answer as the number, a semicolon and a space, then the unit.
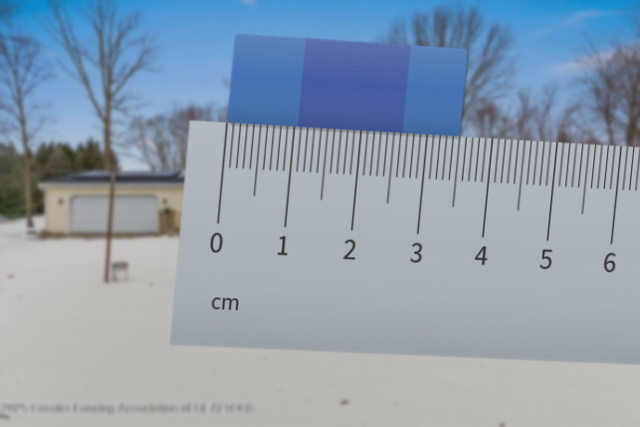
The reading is 3.5; cm
